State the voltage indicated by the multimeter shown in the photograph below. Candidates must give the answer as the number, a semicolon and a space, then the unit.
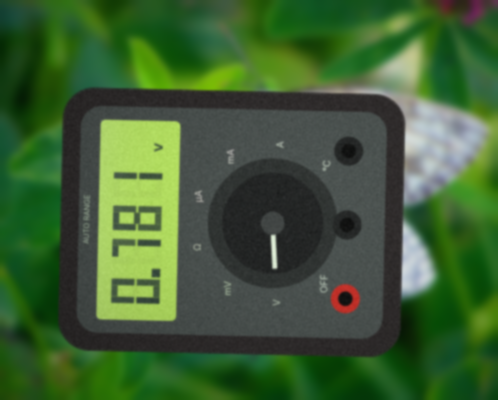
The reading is 0.781; V
